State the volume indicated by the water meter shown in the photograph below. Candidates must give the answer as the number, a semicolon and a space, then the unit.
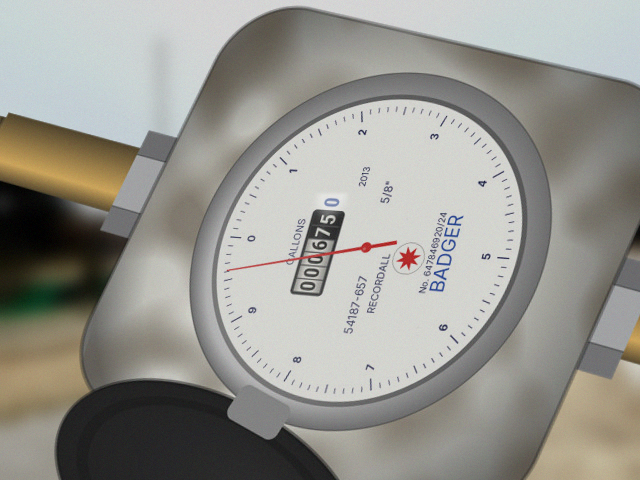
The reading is 6749.6; gal
